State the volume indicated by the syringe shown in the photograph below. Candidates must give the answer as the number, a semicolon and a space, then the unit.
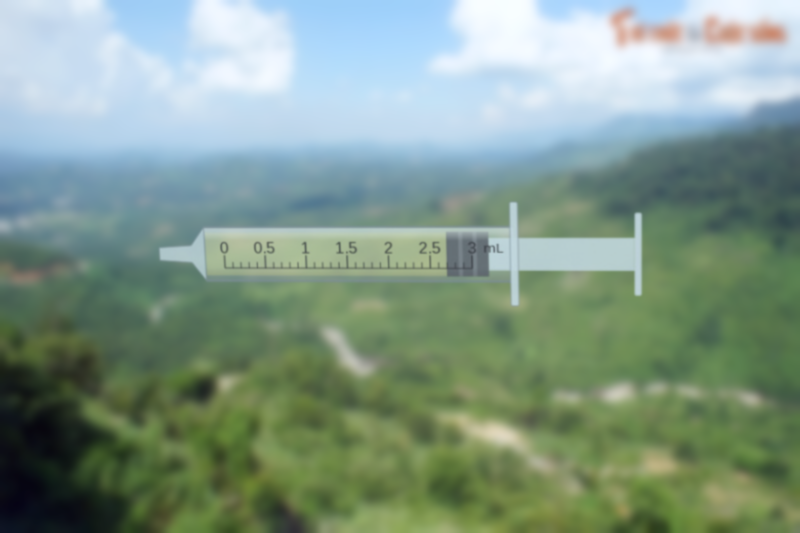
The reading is 2.7; mL
